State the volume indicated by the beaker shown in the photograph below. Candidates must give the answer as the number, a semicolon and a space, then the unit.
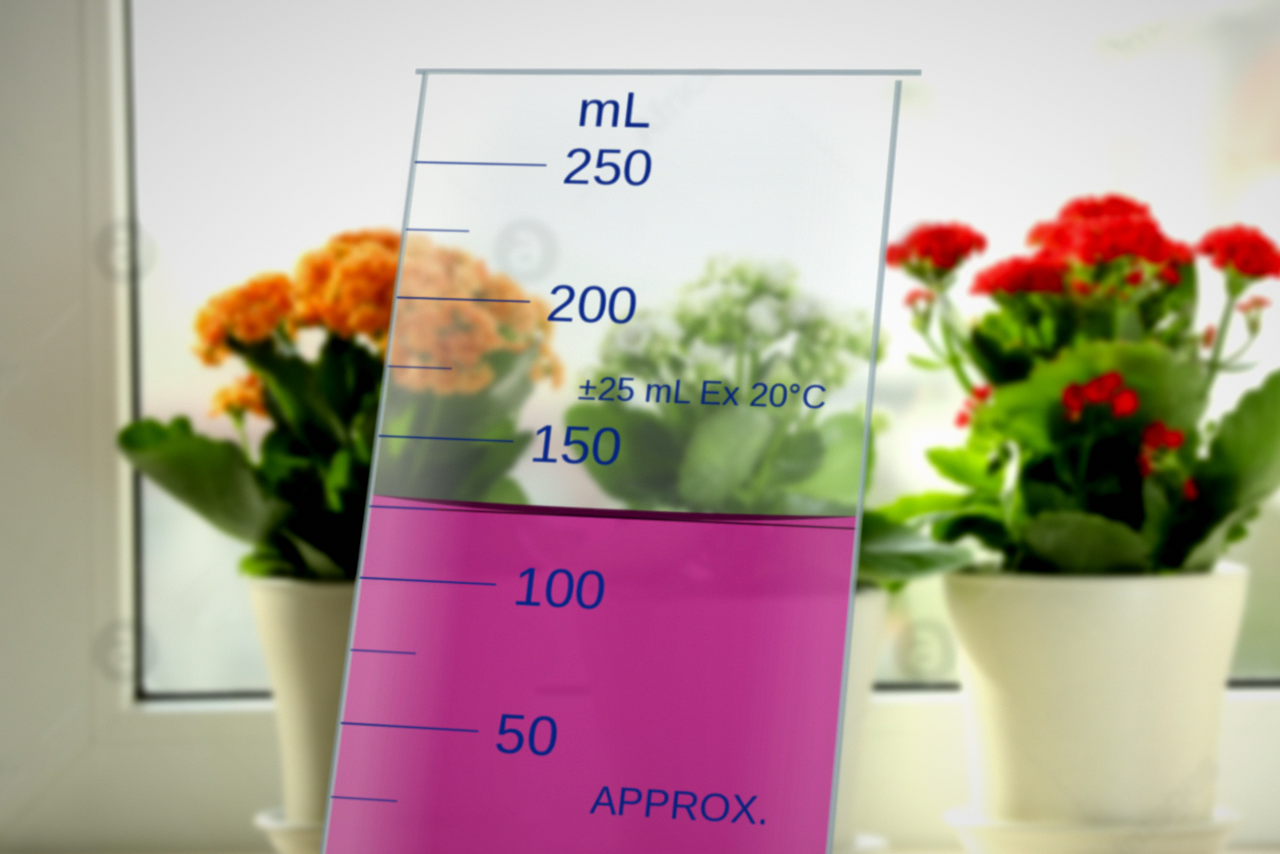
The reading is 125; mL
